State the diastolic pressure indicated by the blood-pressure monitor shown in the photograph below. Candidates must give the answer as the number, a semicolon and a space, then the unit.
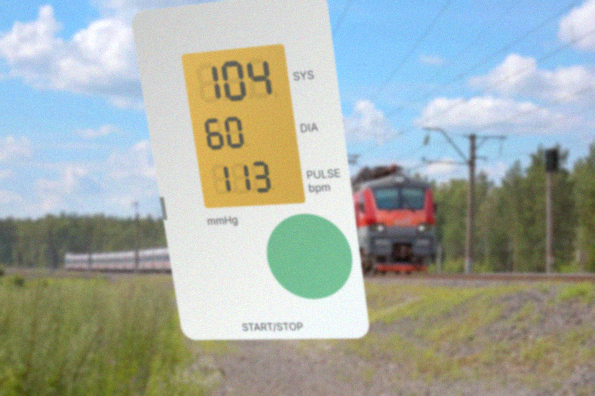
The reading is 60; mmHg
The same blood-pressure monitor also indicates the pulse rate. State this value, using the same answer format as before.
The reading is 113; bpm
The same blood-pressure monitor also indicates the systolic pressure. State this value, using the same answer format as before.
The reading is 104; mmHg
